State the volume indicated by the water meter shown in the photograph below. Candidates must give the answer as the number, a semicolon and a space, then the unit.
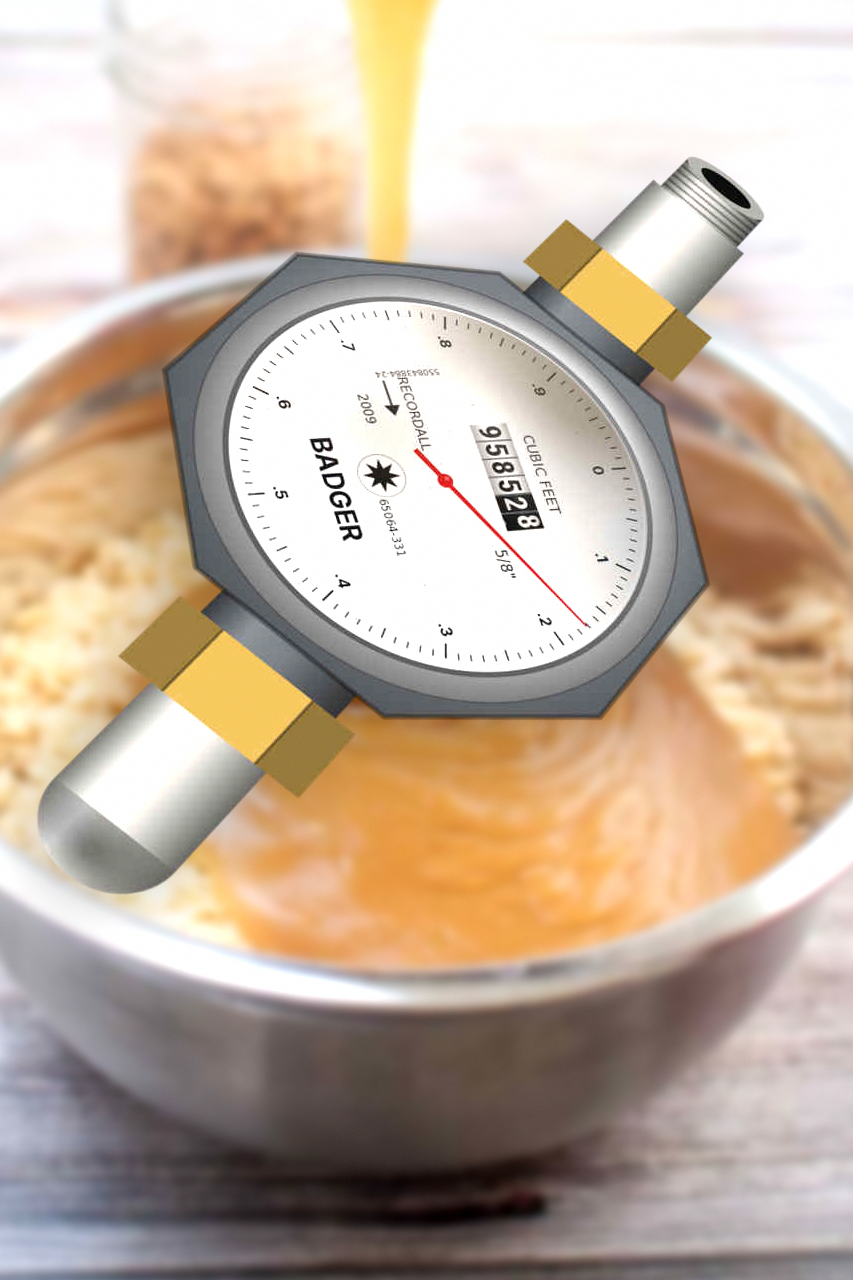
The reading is 958528.17; ft³
